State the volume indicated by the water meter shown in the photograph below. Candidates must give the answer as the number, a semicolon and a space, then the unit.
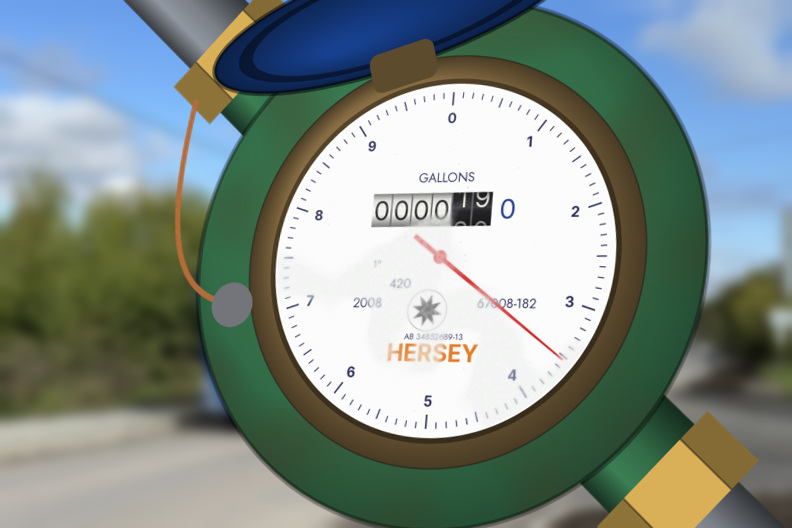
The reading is 193.5; gal
